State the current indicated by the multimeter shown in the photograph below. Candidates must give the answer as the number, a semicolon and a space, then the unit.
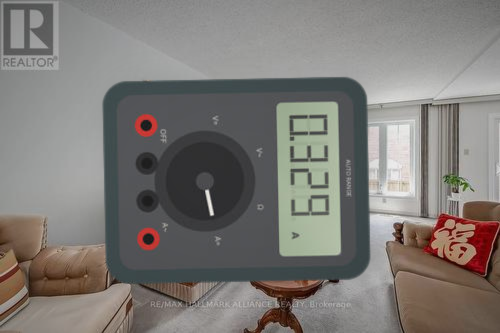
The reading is 0.329; A
